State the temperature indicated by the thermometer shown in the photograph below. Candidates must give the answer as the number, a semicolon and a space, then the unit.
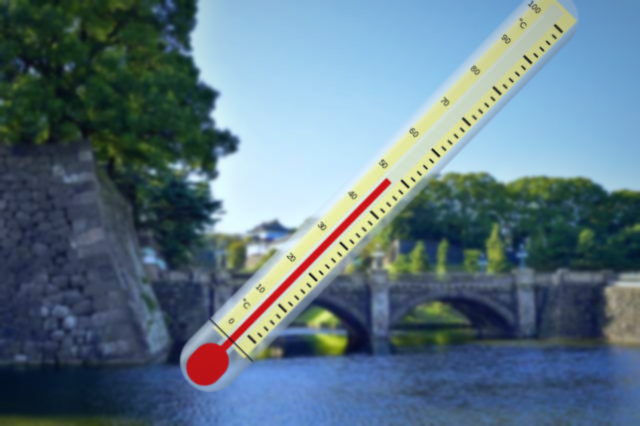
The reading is 48; °C
